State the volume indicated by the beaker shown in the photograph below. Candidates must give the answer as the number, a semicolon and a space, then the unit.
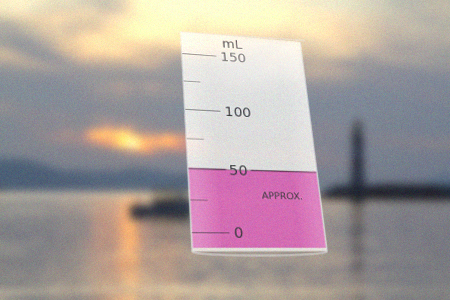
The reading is 50; mL
